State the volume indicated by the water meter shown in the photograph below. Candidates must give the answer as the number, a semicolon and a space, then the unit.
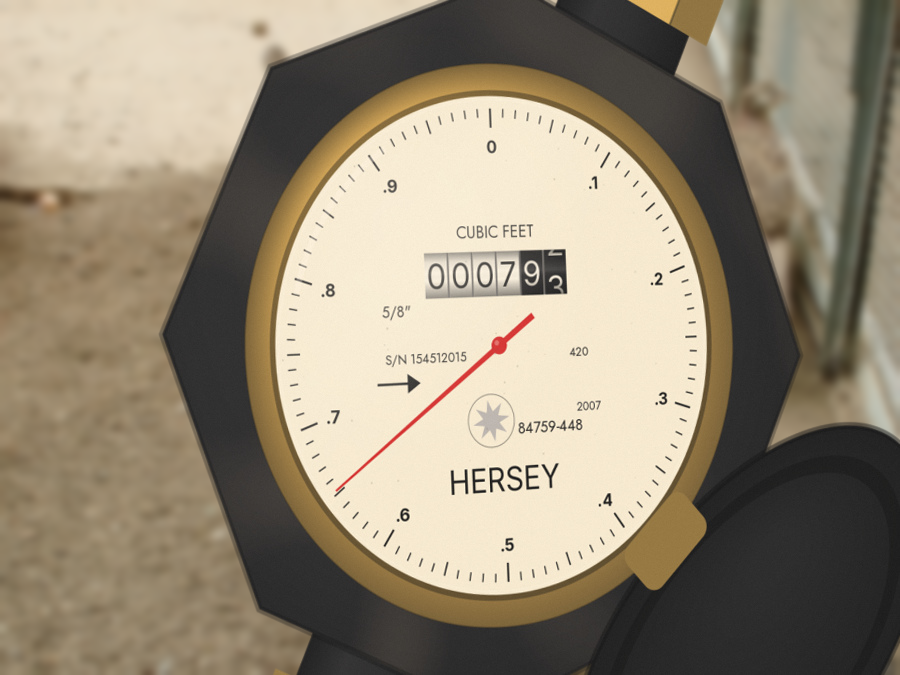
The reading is 792.65; ft³
